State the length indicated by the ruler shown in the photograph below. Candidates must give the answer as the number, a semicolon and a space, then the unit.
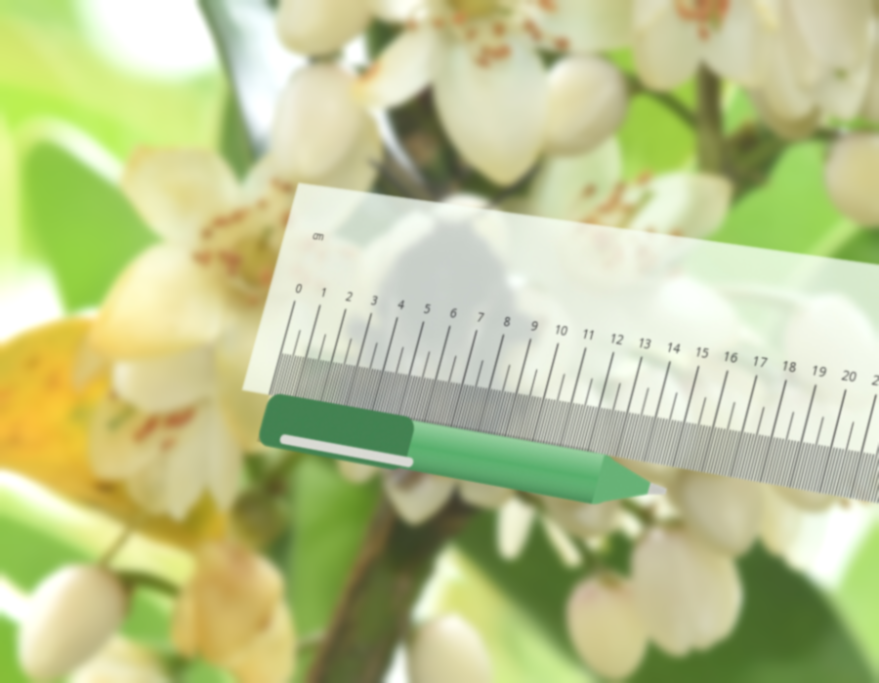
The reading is 15; cm
